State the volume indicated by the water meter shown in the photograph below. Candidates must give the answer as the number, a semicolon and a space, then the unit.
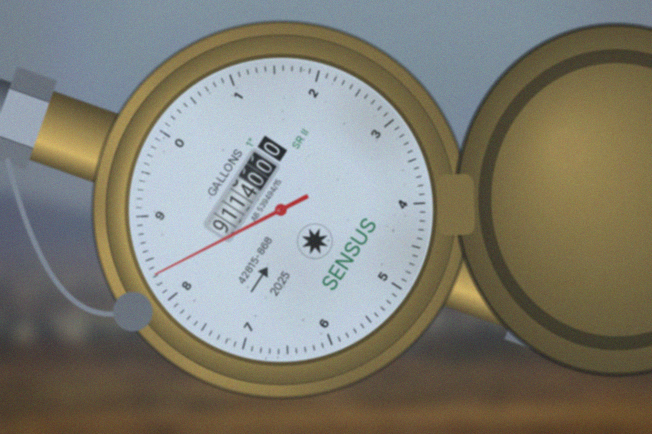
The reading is 9113998.3; gal
